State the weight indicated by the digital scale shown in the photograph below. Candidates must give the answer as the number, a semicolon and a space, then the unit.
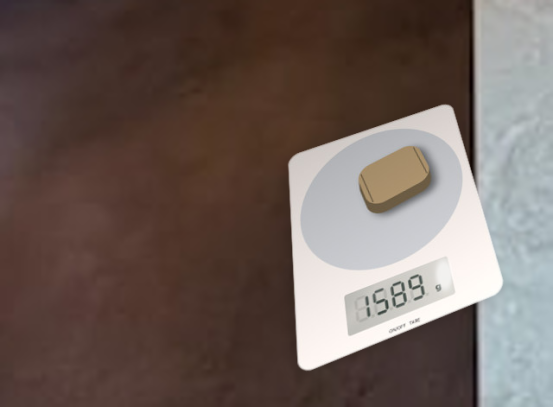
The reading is 1589; g
